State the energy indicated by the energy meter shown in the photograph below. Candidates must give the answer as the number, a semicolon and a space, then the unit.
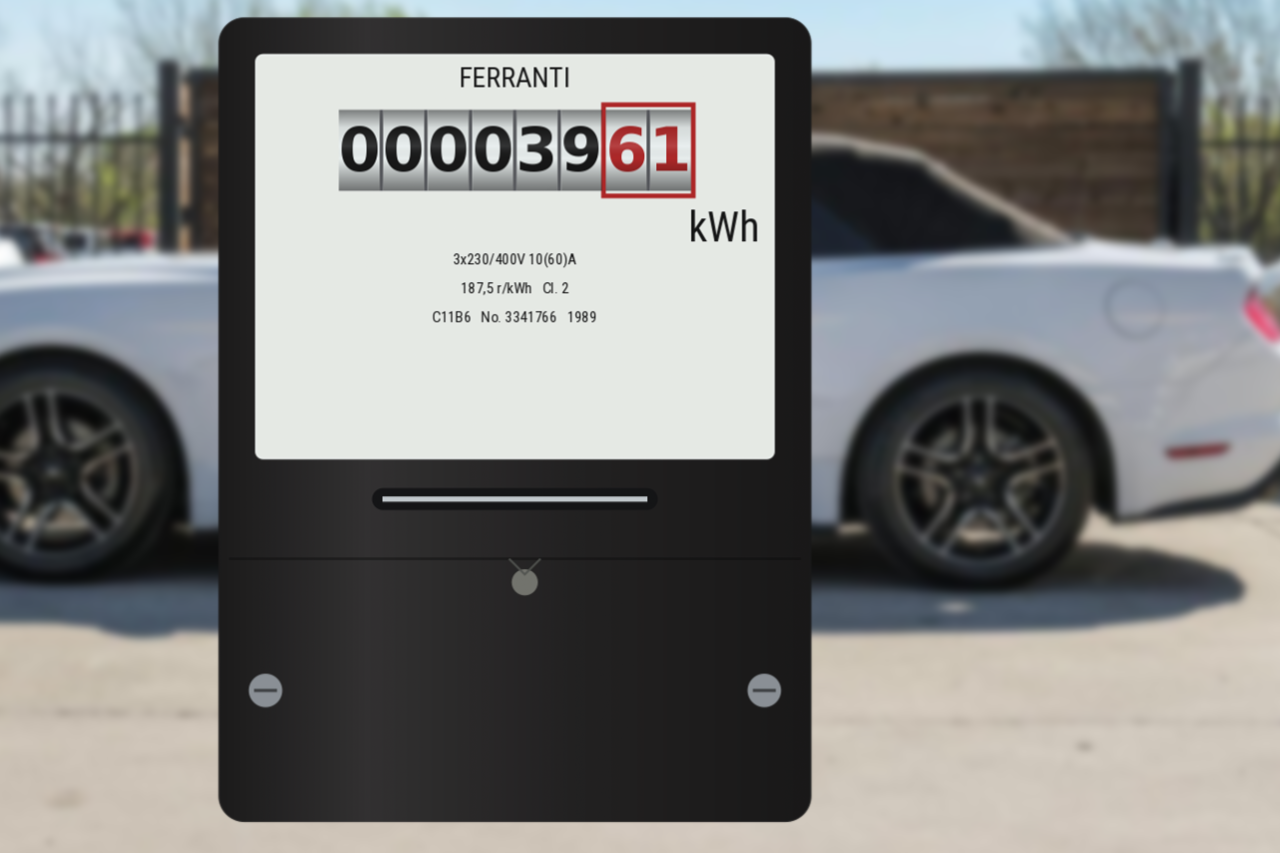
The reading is 39.61; kWh
